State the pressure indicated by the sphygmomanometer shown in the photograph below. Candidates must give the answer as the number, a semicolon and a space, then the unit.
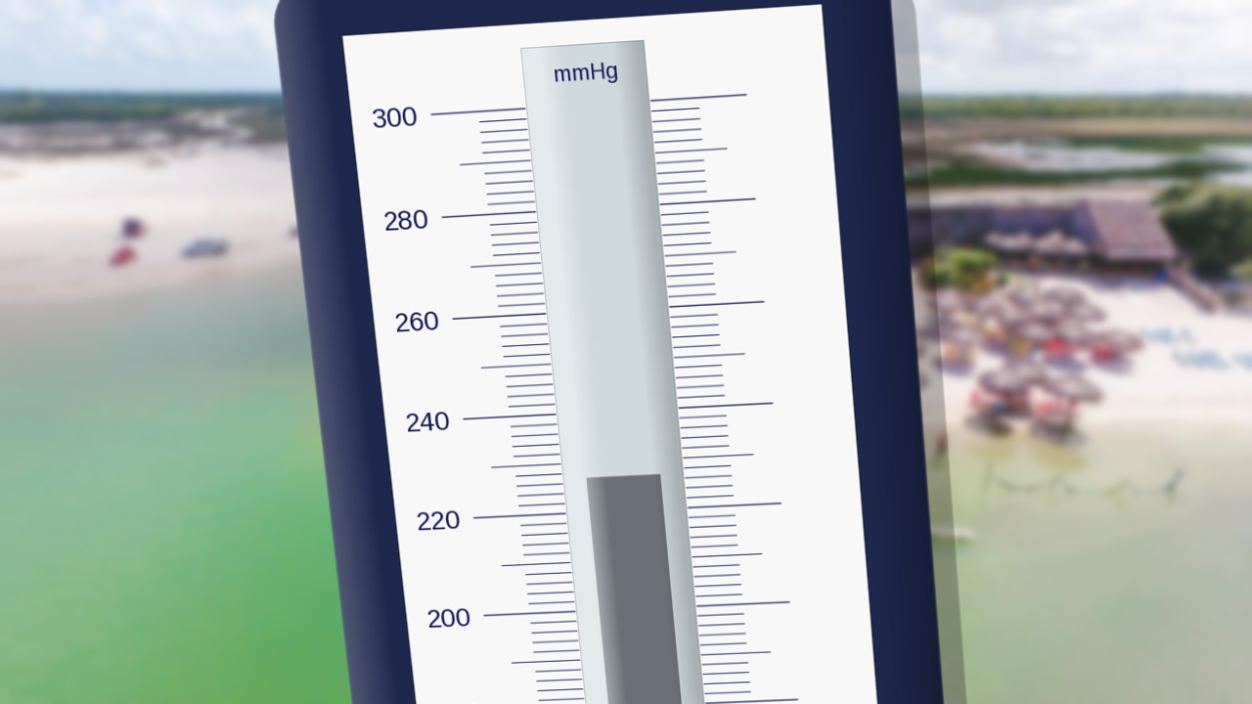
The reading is 227; mmHg
